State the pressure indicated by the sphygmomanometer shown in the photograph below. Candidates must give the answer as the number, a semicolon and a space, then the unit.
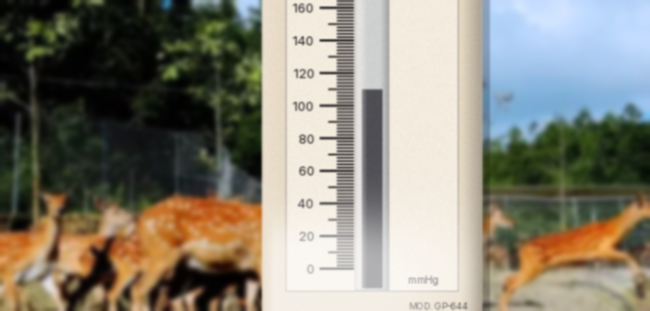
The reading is 110; mmHg
